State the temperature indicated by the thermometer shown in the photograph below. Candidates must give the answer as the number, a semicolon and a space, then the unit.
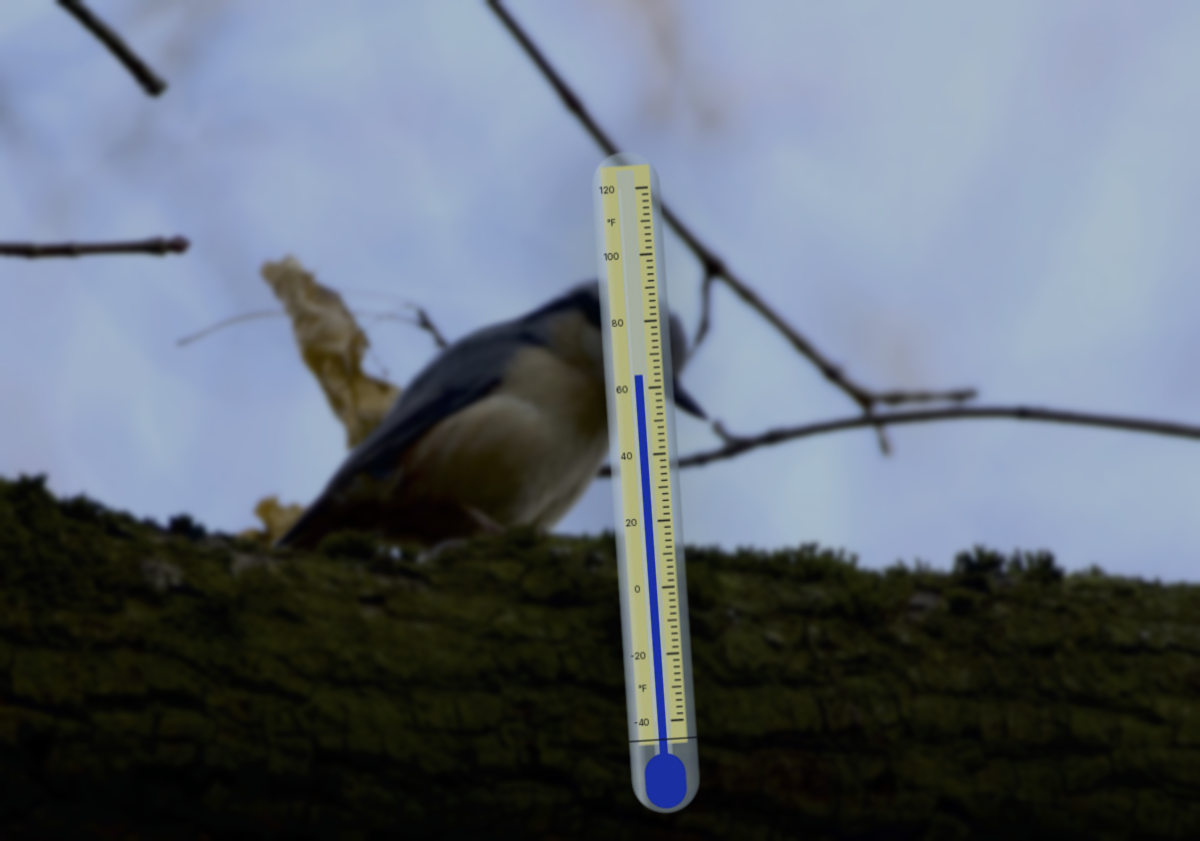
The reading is 64; °F
